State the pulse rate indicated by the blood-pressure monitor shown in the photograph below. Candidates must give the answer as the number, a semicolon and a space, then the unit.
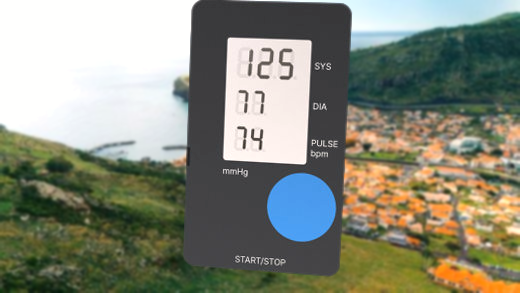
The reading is 74; bpm
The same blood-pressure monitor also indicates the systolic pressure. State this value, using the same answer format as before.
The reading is 125; mmHg
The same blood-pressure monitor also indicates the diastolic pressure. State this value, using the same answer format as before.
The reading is 77; mmHg
